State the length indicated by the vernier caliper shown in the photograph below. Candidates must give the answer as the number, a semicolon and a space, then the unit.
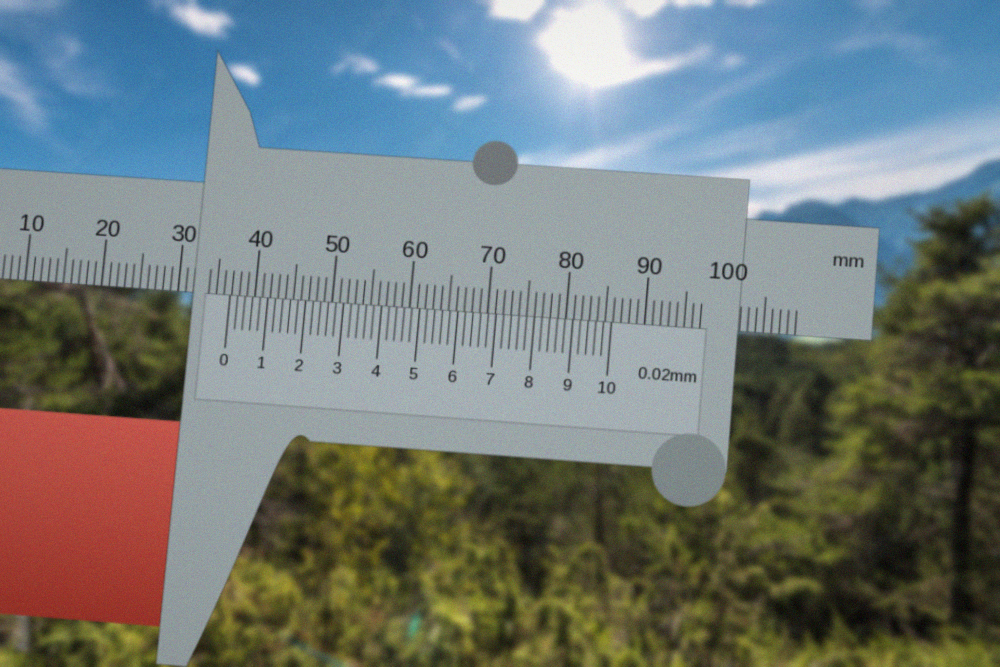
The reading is 36.8; mm
